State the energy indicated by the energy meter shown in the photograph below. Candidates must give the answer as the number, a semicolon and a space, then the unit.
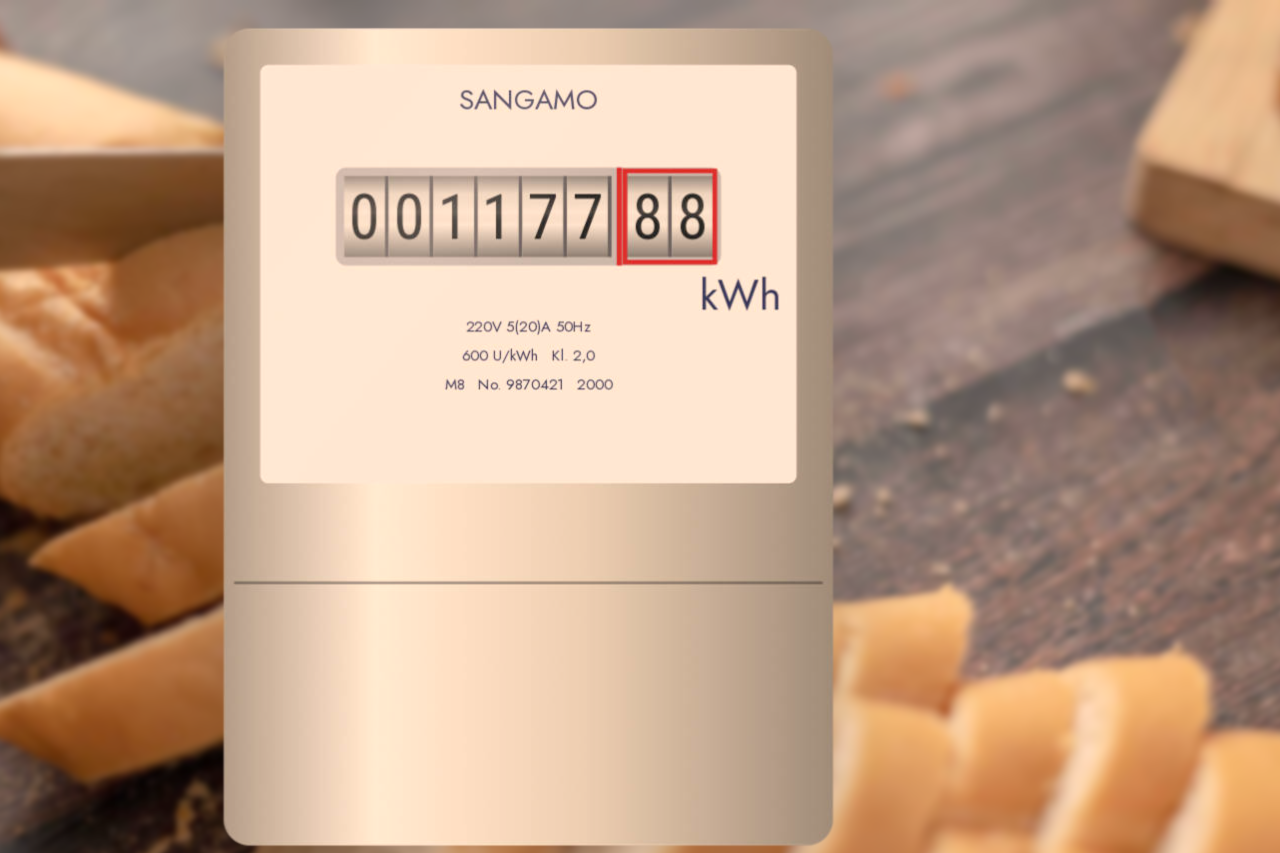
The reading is 1177.88; kWh
